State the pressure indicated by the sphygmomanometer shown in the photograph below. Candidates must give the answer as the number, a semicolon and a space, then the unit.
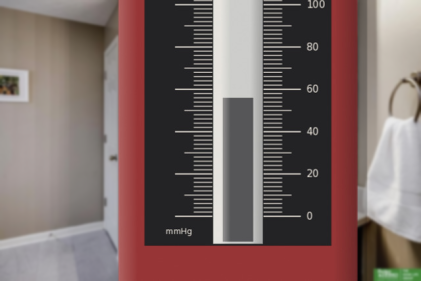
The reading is 56; mmHg
